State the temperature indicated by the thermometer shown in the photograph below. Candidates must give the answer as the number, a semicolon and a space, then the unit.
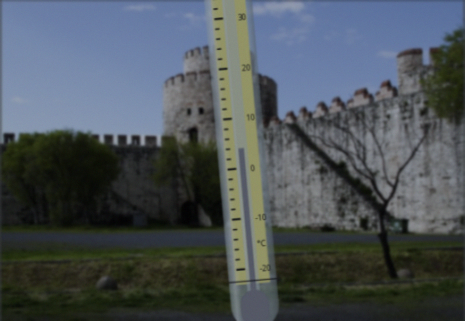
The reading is 4; °C
